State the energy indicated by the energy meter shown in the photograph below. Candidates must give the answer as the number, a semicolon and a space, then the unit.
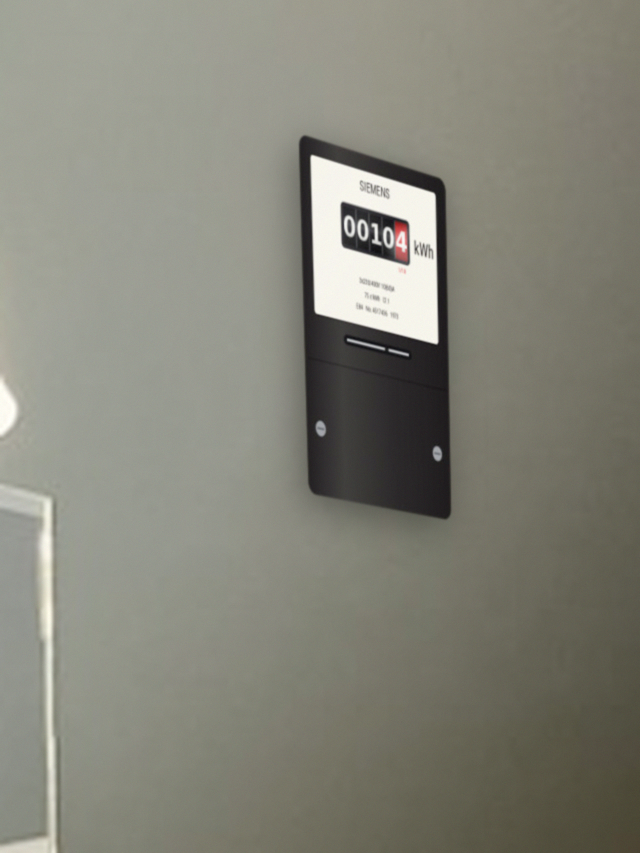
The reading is 10.4; kWh
